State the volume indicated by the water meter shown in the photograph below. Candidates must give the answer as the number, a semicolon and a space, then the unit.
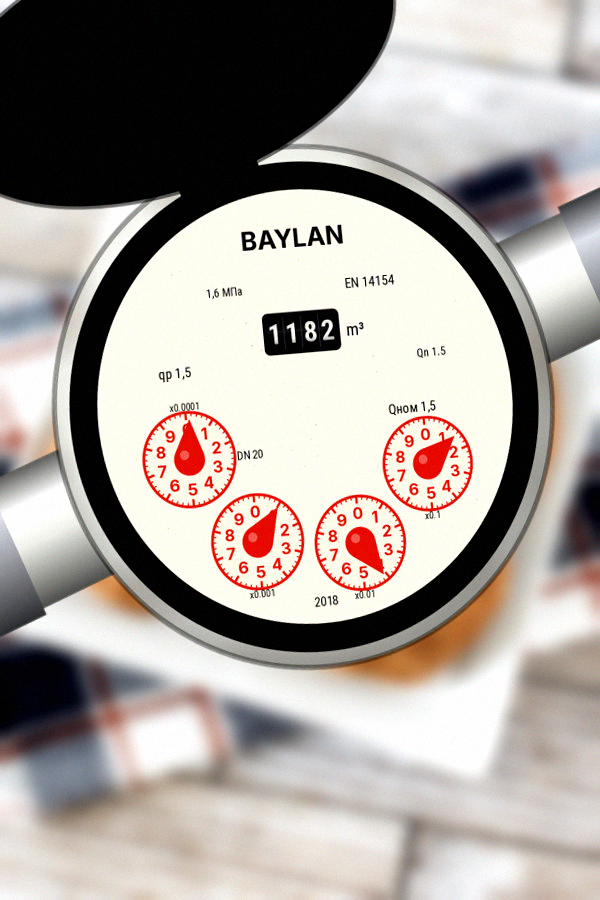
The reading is 1182.1410; m³
